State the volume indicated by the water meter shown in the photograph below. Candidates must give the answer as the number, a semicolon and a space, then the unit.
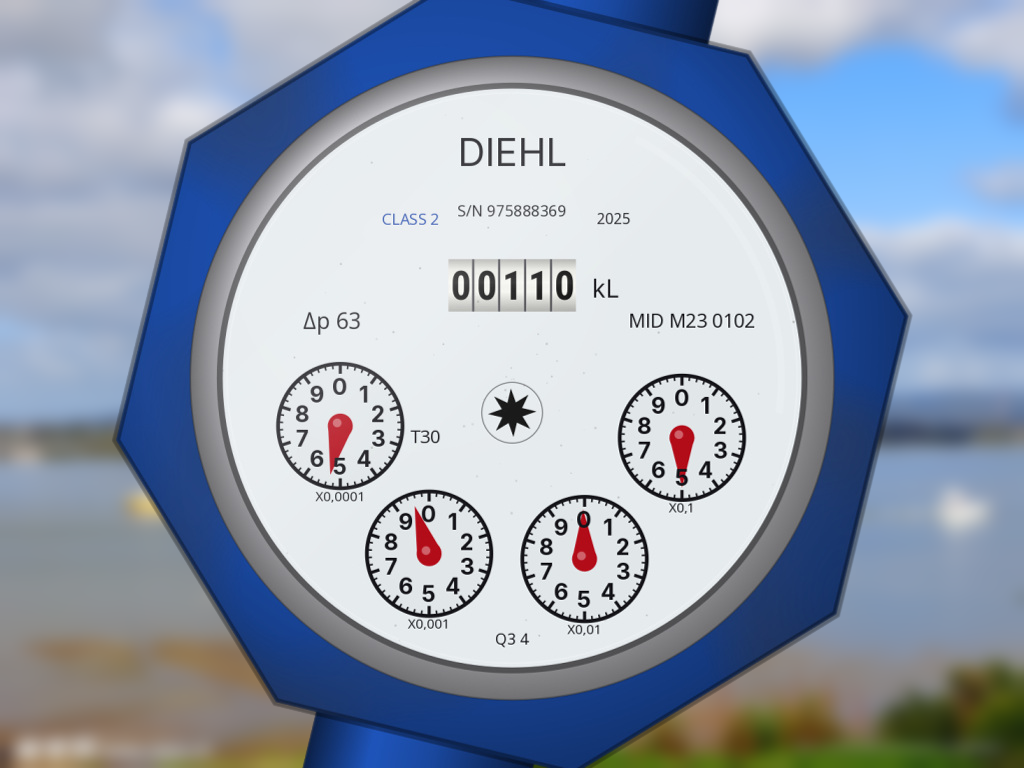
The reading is 110.4995; kL
